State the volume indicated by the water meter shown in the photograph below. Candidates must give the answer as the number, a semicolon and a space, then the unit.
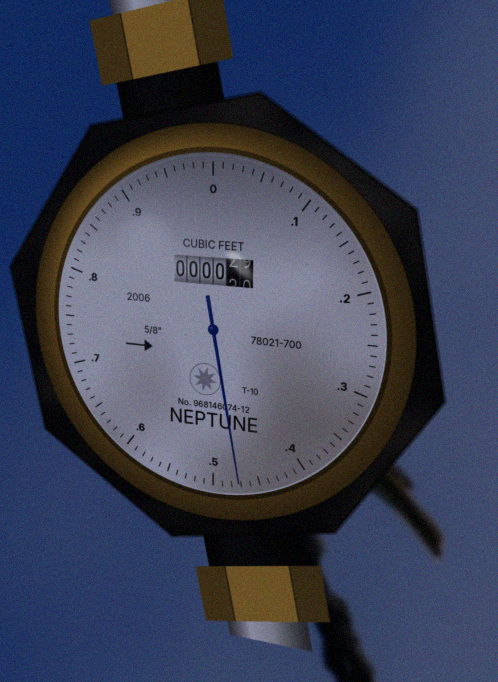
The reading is 29.47; ft³
